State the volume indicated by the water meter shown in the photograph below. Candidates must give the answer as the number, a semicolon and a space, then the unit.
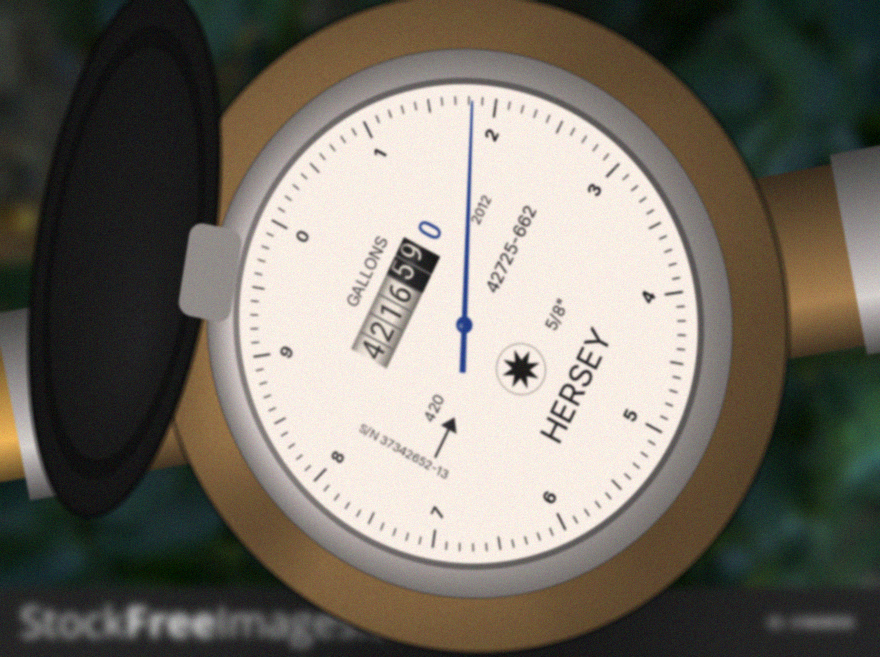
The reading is 4216591.8; gal
